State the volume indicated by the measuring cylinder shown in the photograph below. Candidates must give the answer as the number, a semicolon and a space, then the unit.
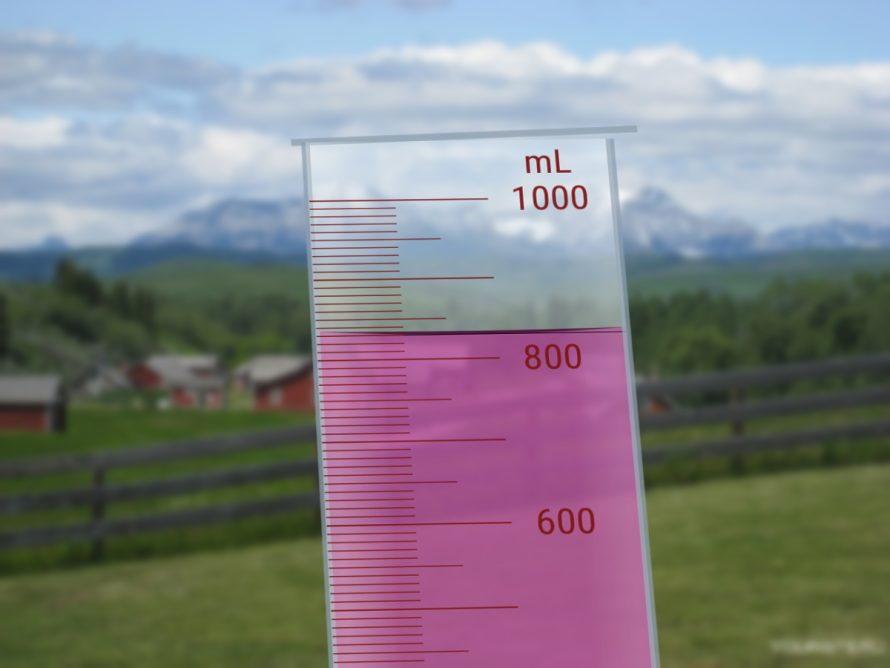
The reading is 830; mL
